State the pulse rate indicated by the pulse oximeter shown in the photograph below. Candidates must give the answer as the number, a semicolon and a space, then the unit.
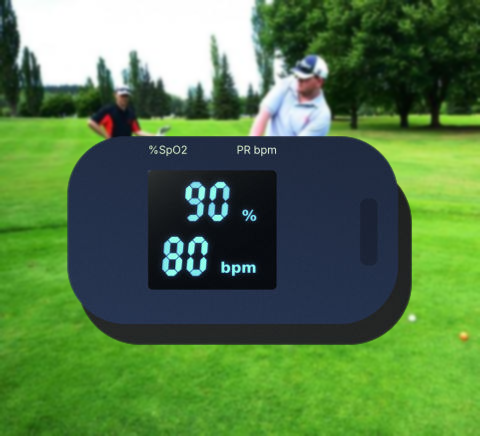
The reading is 80; bpm
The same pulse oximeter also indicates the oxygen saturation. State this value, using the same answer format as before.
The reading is 90; %
